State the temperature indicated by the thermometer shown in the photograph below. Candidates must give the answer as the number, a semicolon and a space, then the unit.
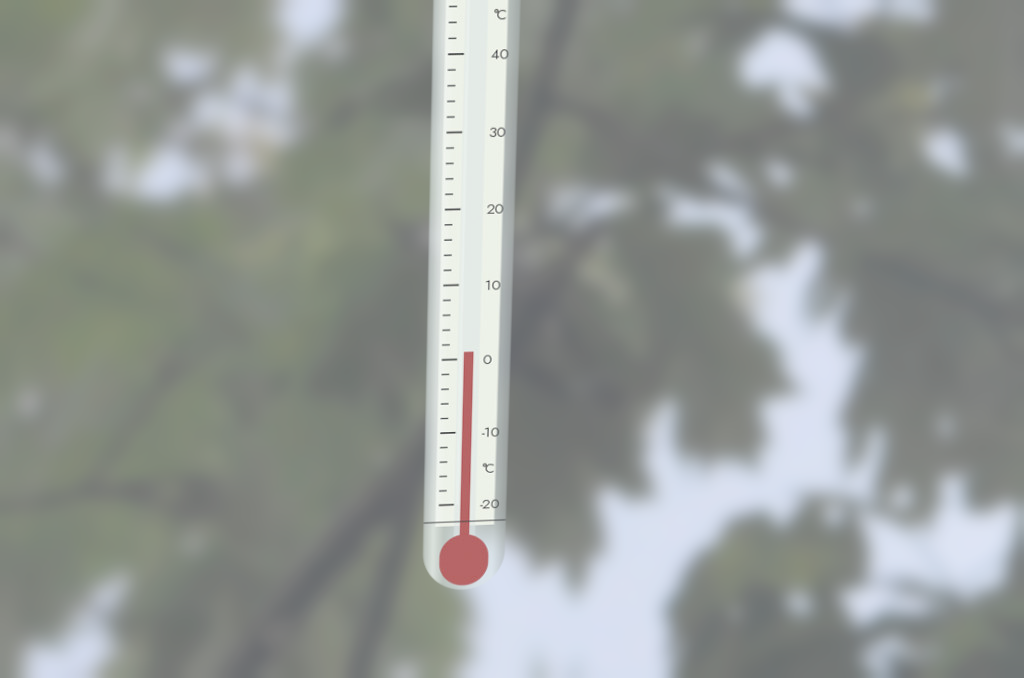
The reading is 1; °C
